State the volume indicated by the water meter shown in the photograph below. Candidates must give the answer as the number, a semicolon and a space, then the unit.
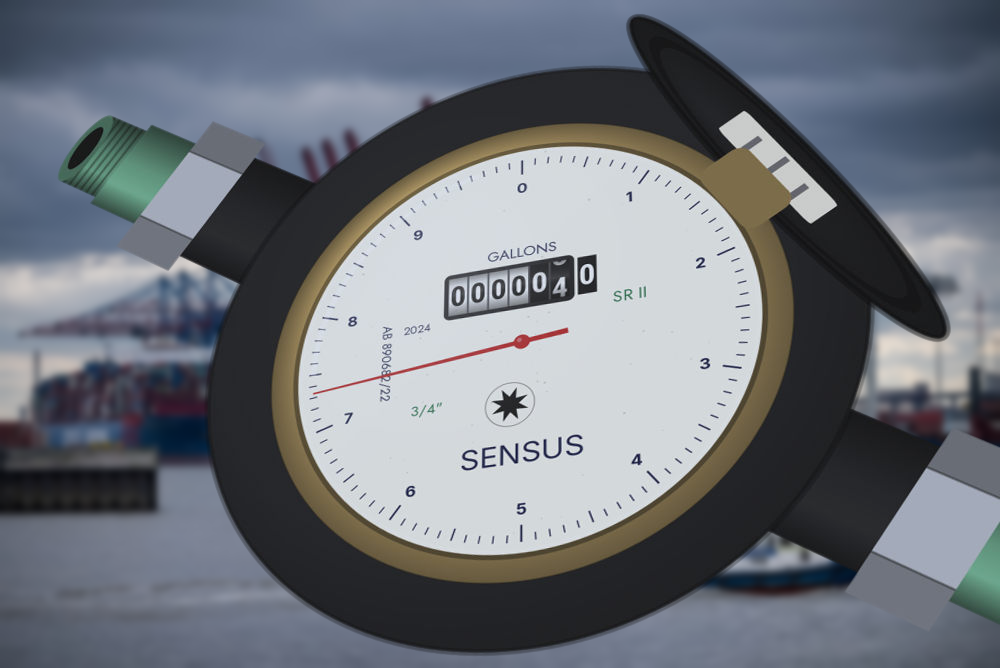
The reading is 37.3; gal
